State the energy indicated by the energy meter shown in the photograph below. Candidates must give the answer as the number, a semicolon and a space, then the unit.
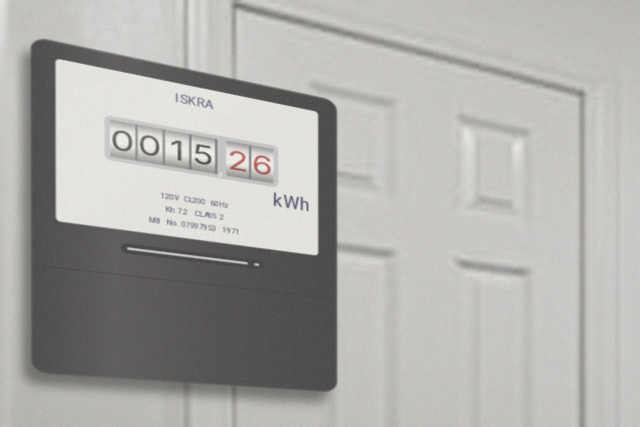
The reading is 15.26; kWh
